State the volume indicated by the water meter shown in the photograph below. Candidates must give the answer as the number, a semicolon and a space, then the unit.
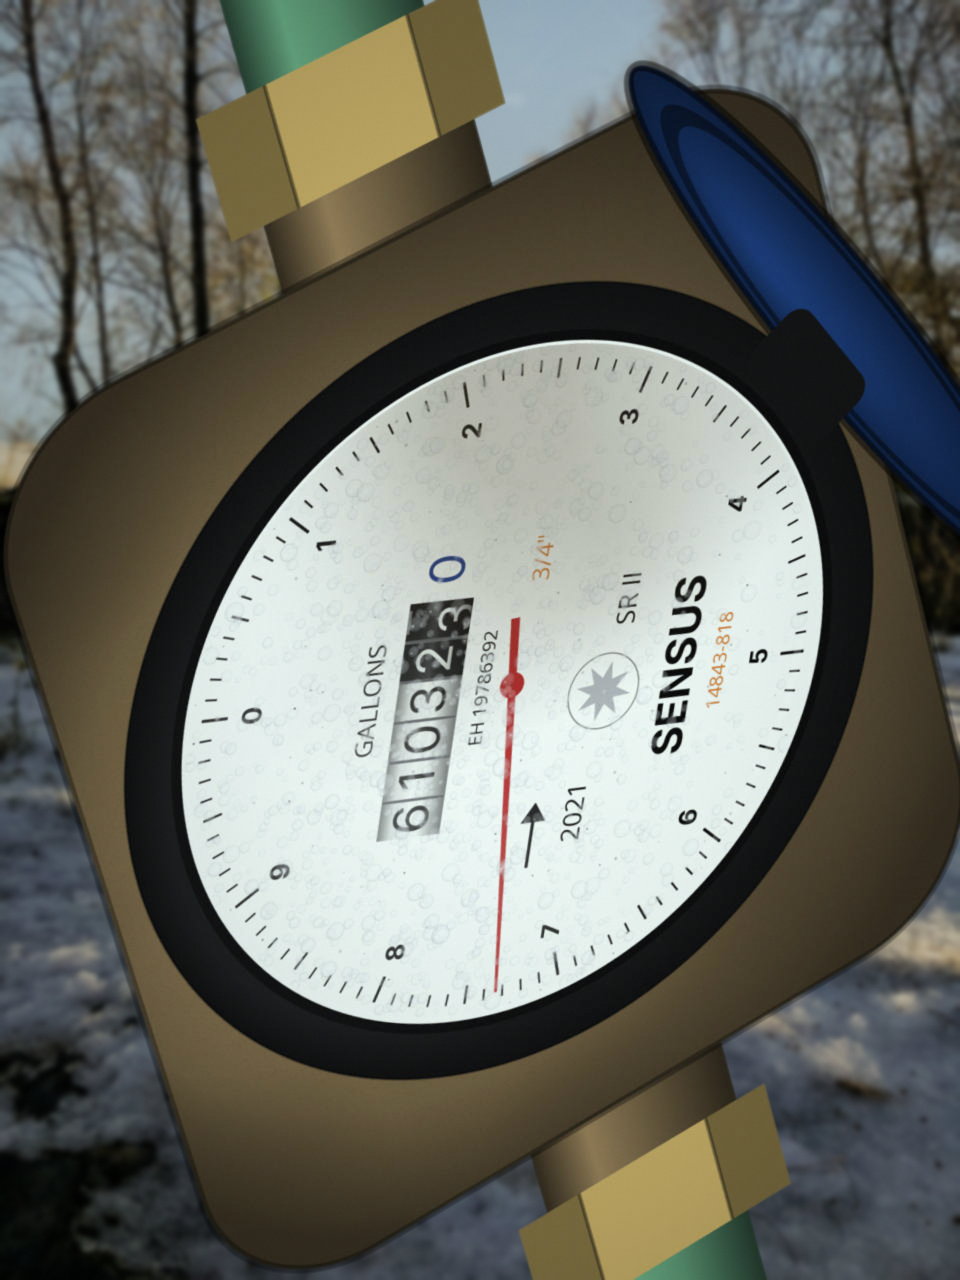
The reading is 6103227.3; gal
